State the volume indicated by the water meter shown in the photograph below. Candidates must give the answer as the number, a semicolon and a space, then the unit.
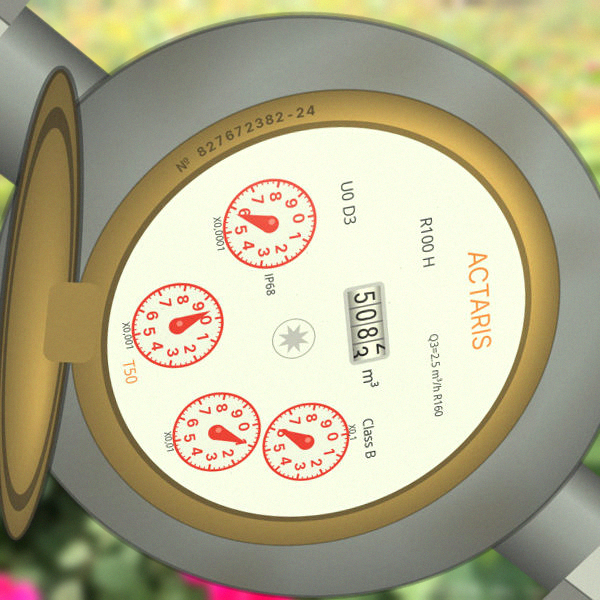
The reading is 5082.6095; m³
